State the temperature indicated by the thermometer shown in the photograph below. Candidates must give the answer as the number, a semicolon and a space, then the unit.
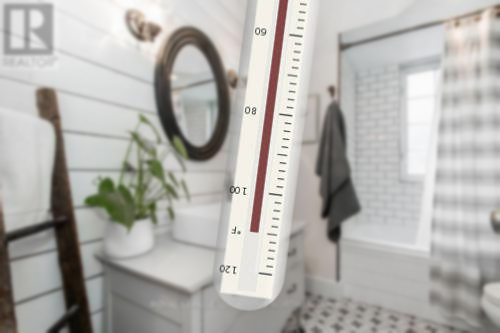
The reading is 110; °F
